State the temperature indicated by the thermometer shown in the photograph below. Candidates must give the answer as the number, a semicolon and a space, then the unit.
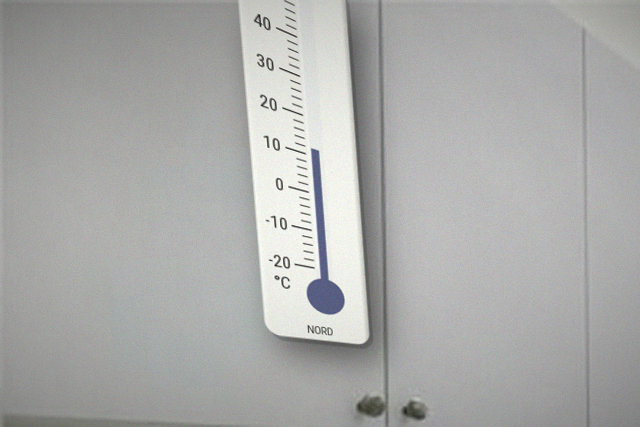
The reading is 12; °C
